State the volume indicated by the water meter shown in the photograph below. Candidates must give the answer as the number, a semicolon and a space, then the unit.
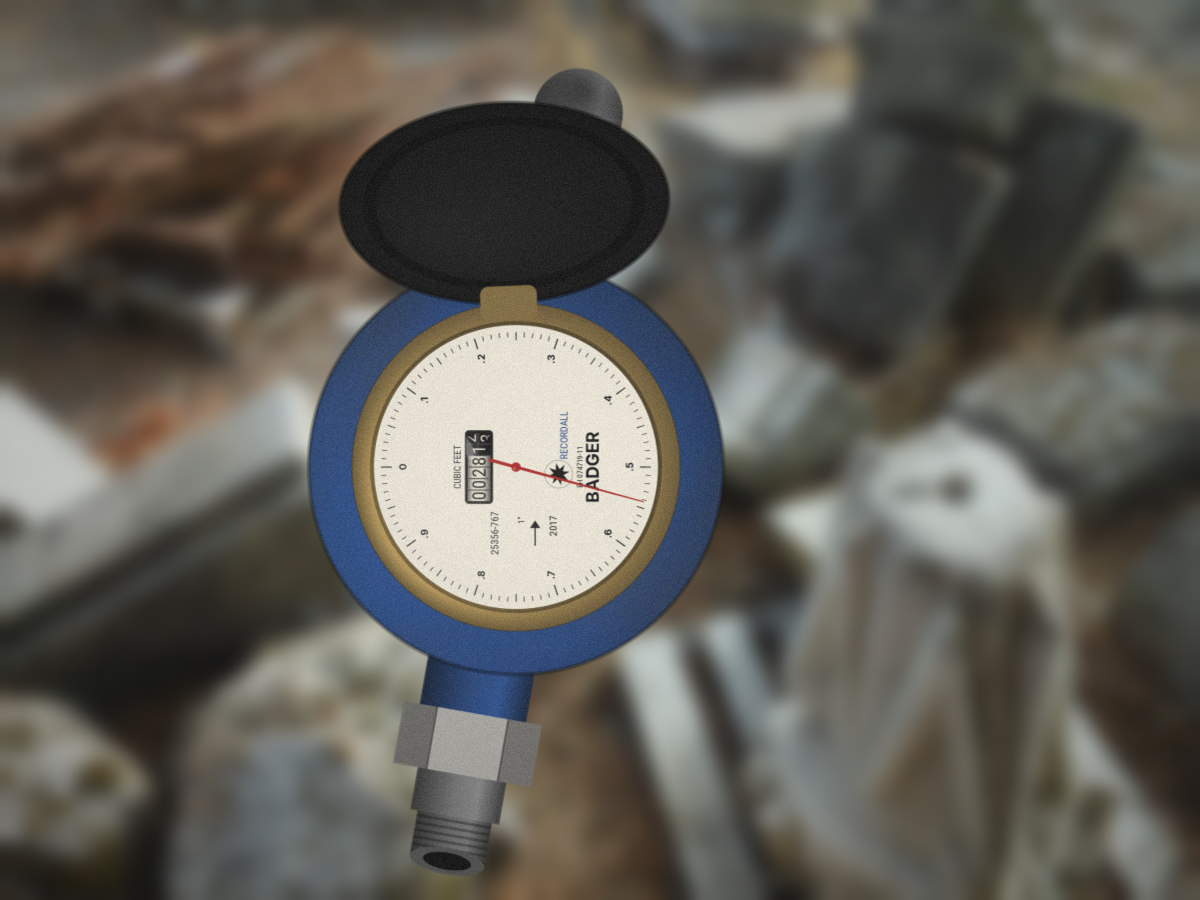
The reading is 2812.54; ft³
